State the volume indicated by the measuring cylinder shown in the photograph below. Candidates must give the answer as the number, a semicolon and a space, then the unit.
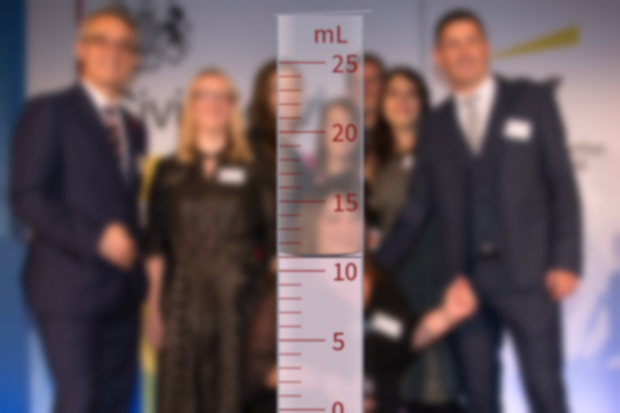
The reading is 11; mL
